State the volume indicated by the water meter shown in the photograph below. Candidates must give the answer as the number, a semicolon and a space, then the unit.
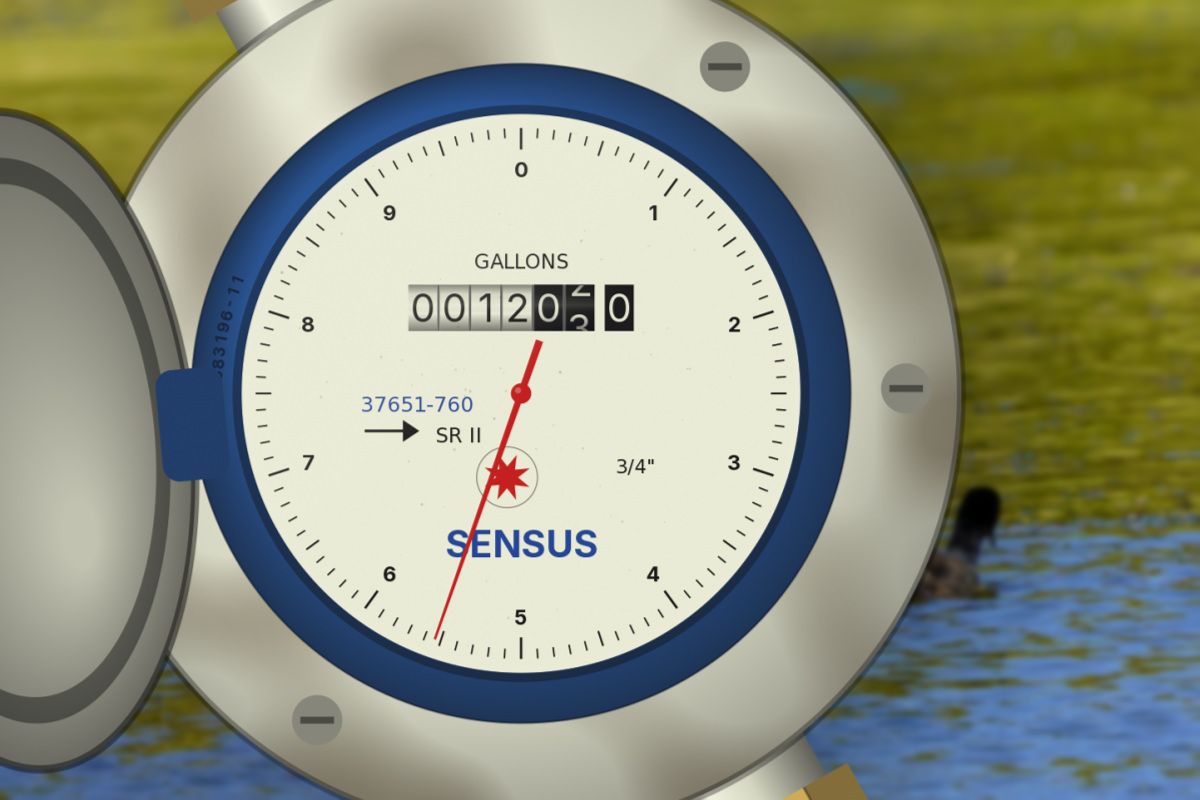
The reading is 12025.5; gal
